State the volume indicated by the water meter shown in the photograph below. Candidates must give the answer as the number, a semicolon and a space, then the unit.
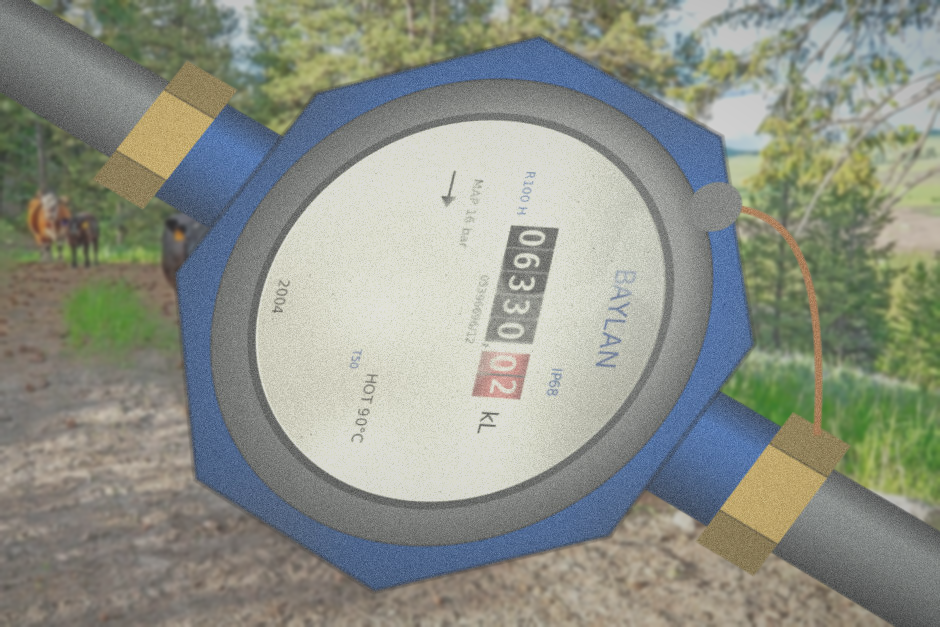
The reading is 6330.02; kL
